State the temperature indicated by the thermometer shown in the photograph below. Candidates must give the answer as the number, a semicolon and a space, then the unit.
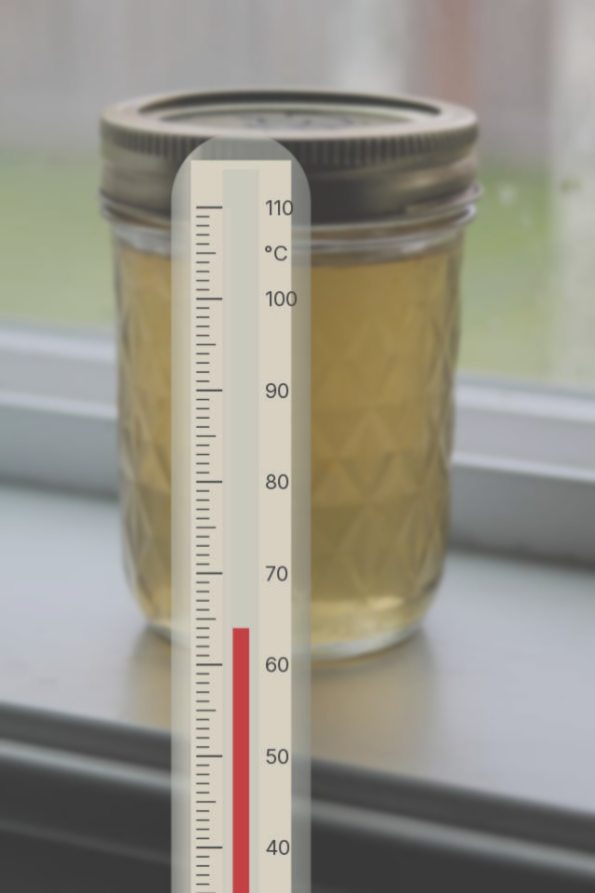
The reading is 64; °C
